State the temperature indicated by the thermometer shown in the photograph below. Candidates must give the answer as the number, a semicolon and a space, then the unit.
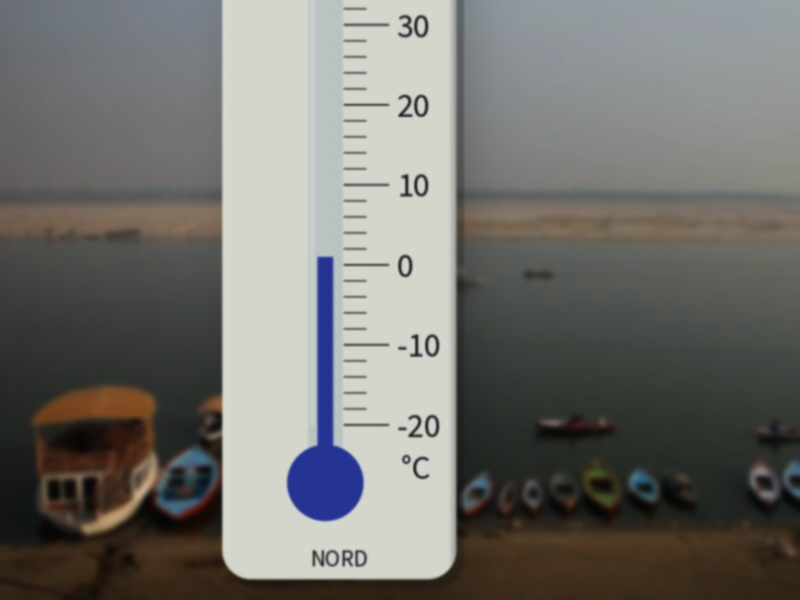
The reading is 1; °C
